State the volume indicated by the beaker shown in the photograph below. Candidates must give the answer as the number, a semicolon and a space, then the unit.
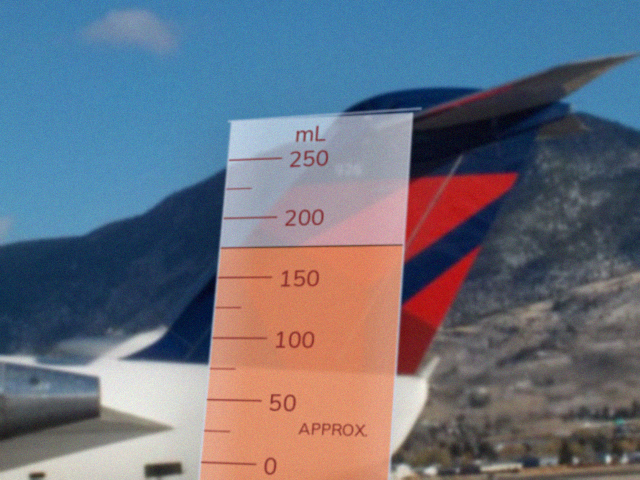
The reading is 175; mL
